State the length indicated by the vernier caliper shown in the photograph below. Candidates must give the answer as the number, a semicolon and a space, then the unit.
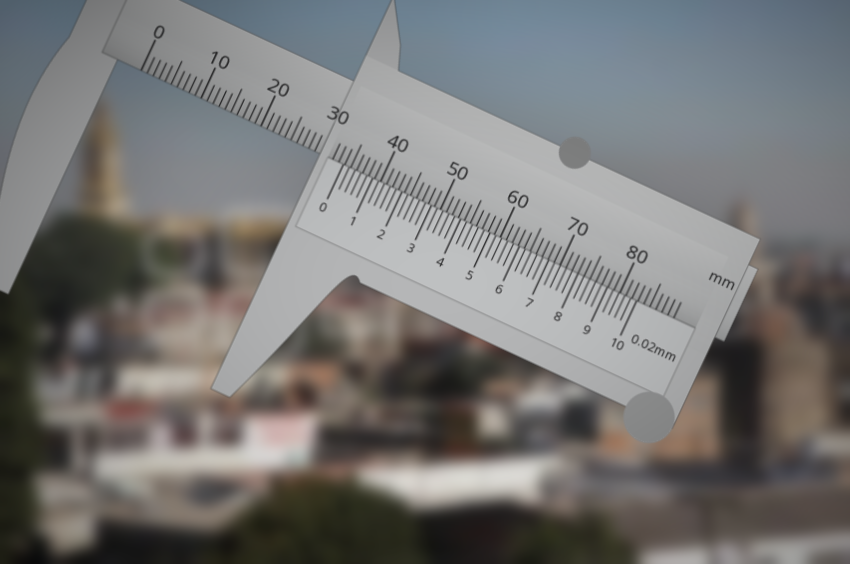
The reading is 33.8; mm
